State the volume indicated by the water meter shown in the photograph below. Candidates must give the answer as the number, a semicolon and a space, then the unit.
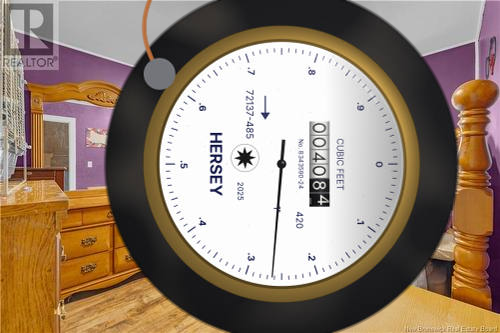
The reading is 4084.26; ft³
